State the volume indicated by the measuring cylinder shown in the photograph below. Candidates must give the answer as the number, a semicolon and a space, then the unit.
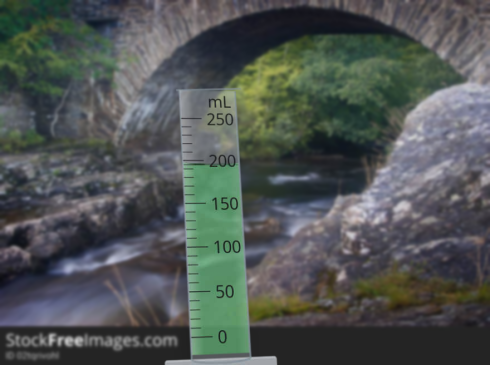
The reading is 195; mL
